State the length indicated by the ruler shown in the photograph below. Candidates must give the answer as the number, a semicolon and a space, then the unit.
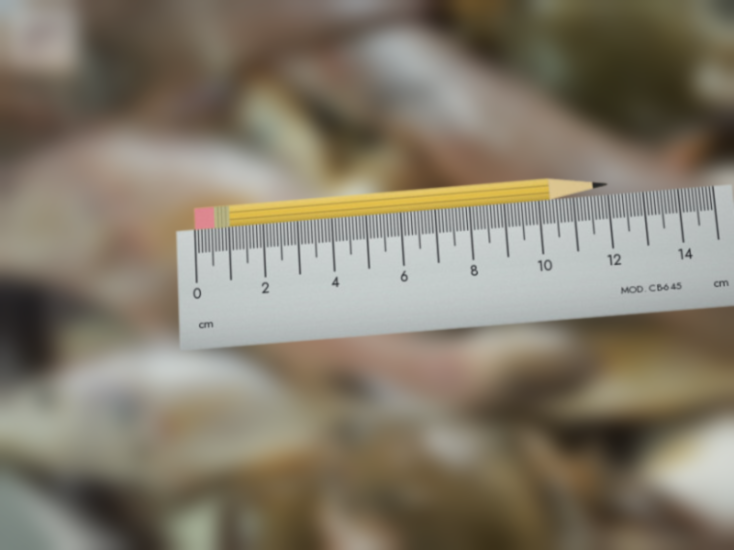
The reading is 12; cm
